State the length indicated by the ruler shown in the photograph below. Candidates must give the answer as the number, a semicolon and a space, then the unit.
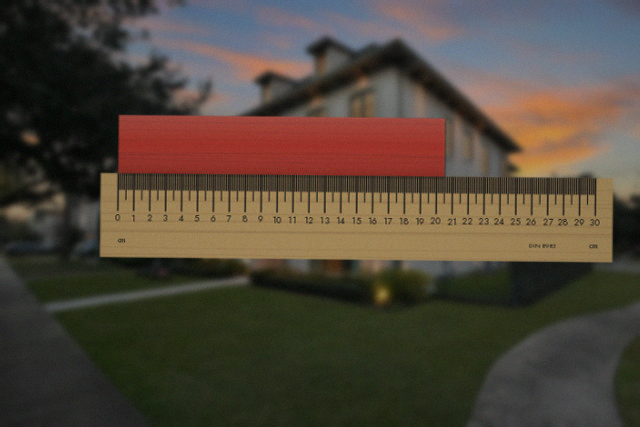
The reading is 20.5; cm
